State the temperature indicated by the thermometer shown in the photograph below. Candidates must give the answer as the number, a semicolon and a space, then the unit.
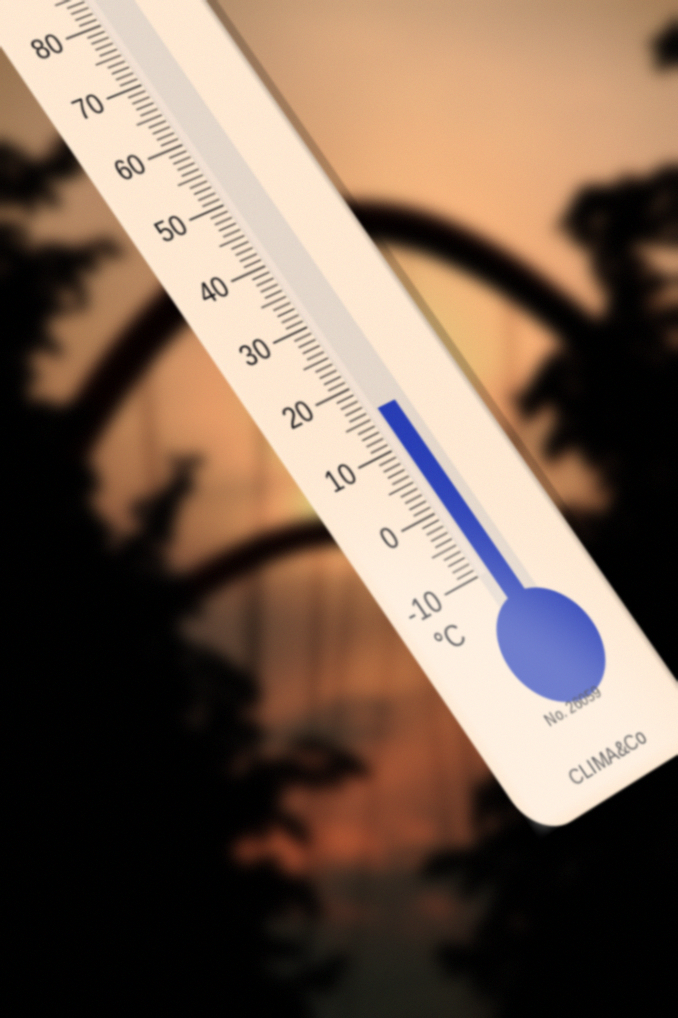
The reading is 16; °C
